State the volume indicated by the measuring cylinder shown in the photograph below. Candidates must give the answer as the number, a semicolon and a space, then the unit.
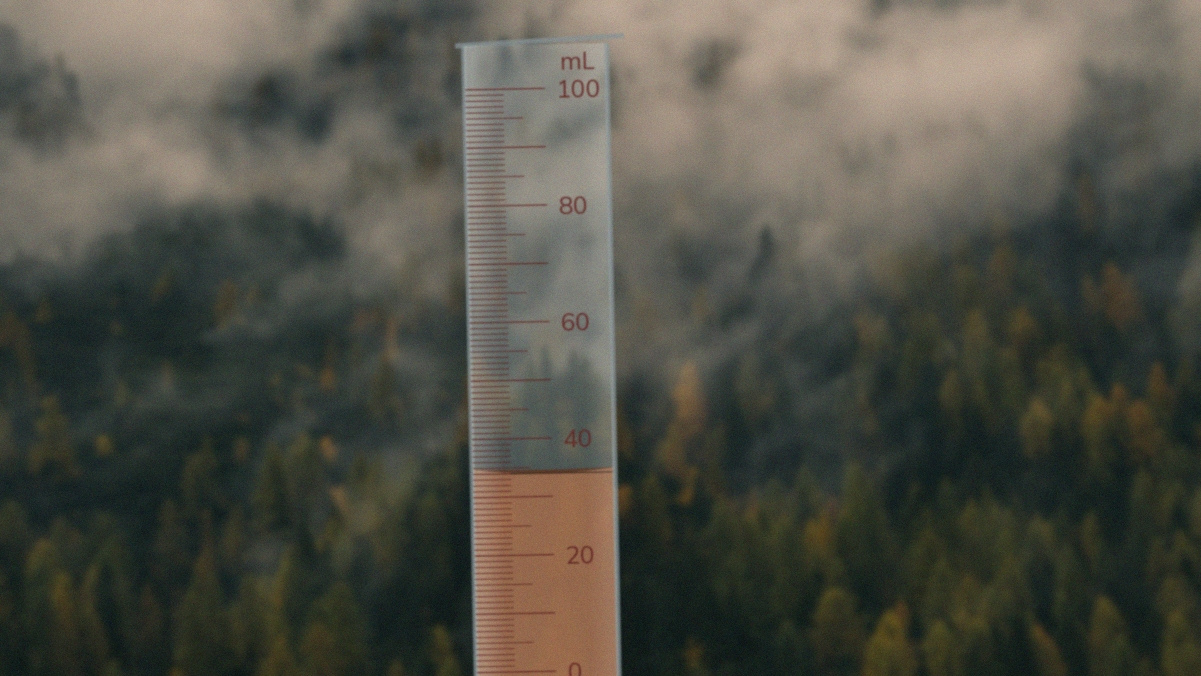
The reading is 34; mL
